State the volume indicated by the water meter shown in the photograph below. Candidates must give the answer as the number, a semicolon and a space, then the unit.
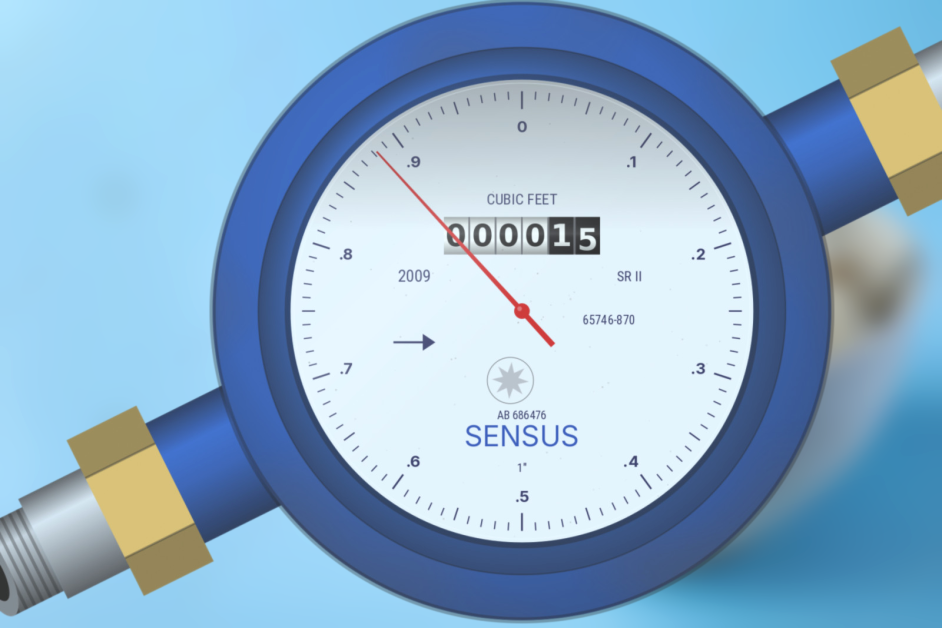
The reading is 14.88; ft³
